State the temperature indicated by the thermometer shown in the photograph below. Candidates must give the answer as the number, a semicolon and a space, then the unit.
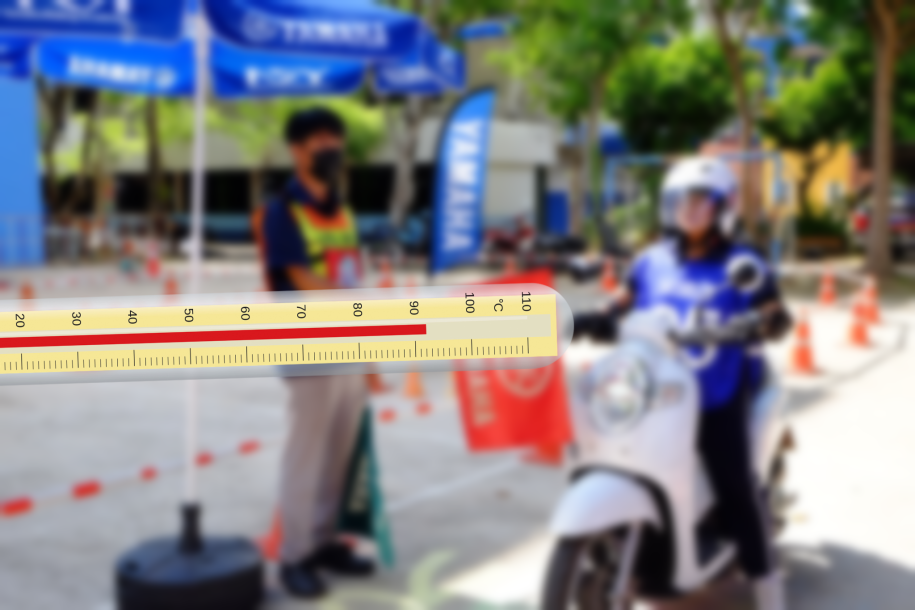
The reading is 92; °C
